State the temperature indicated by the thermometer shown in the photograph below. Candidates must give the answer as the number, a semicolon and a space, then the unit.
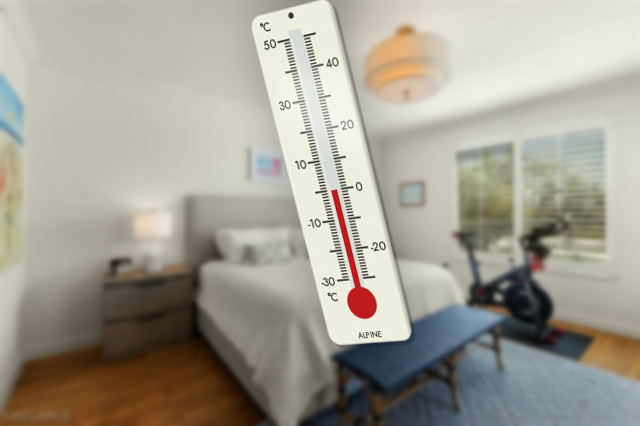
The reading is 0; °C
